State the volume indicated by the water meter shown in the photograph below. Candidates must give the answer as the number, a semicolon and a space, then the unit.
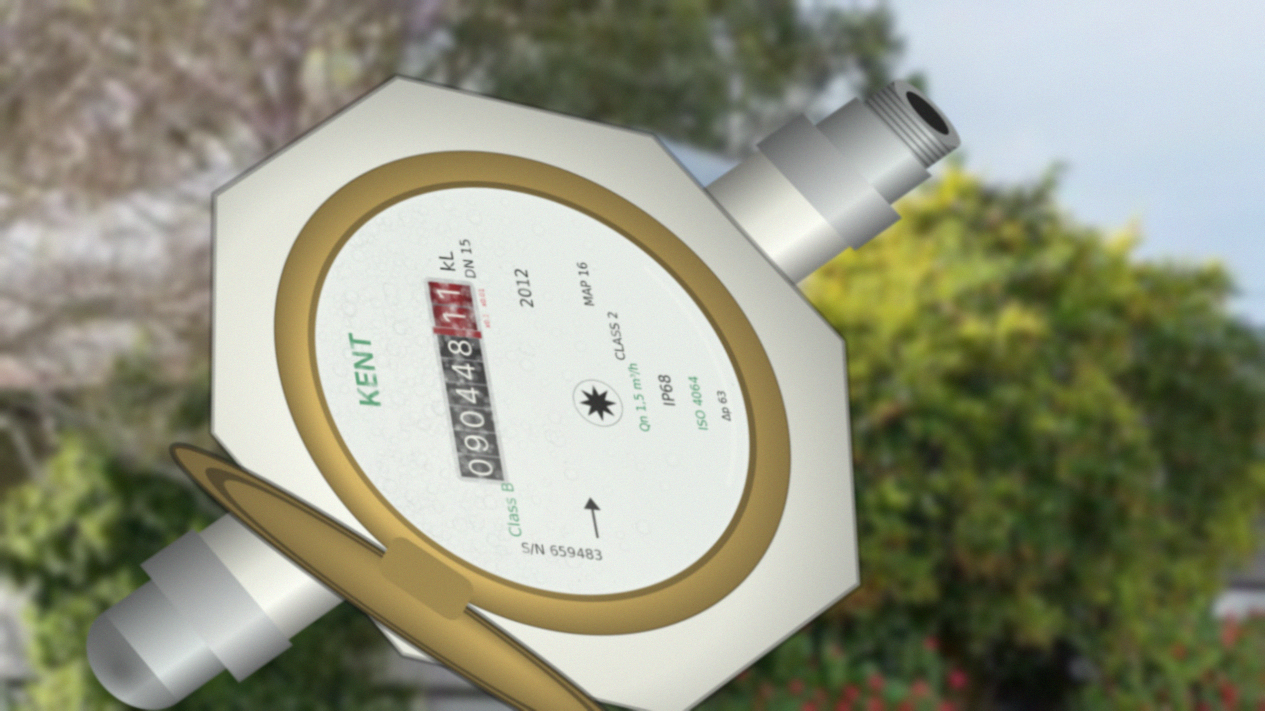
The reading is 90448.11; kL
